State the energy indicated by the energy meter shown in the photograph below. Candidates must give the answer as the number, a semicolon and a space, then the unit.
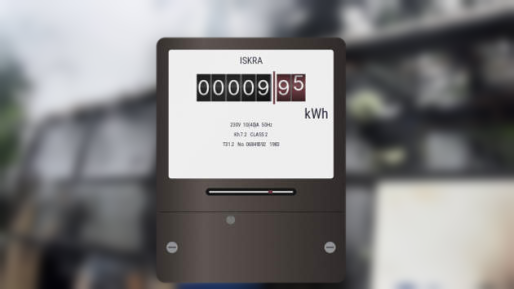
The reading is 9.95; kWh
